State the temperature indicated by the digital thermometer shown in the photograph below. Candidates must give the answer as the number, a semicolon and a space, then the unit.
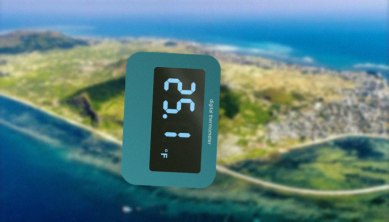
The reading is 25.1; °F
